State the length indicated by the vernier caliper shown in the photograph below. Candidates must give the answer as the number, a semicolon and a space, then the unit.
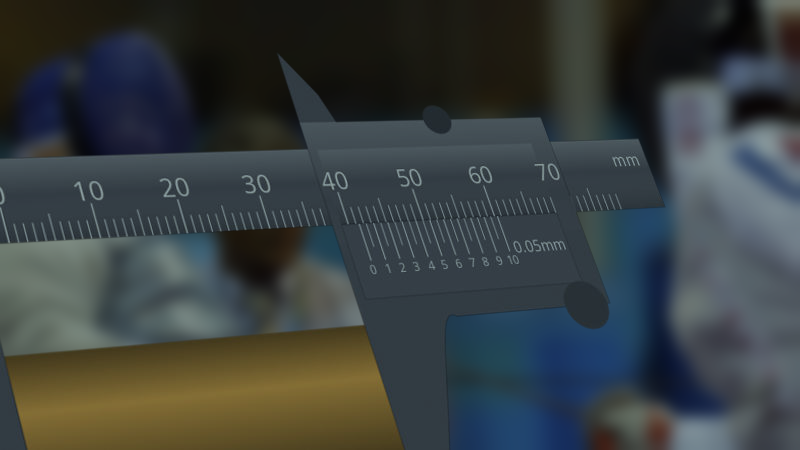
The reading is 41.4; mm
